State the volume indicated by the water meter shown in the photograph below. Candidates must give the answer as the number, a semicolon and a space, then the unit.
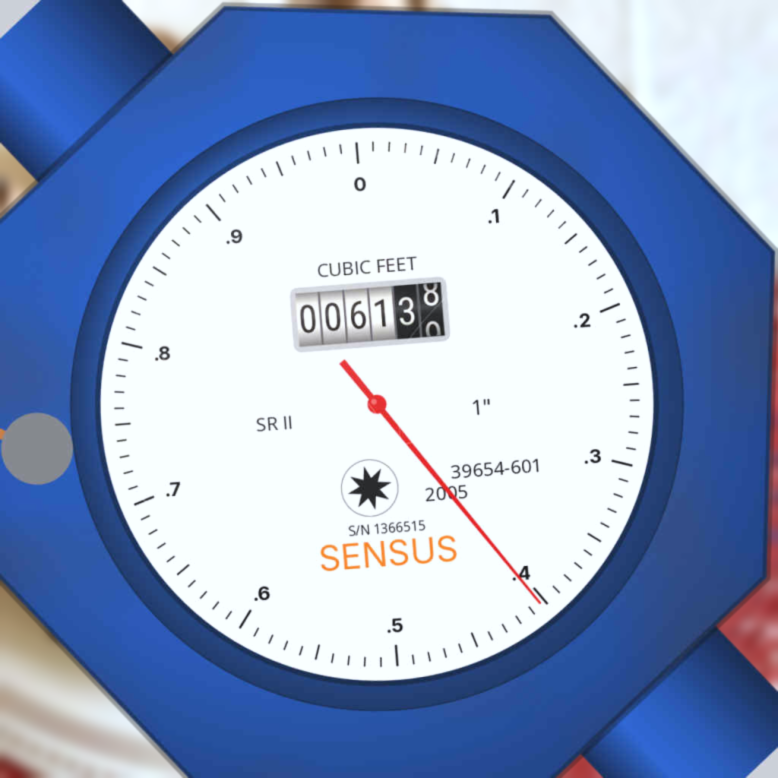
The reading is 6138.40; ft³
